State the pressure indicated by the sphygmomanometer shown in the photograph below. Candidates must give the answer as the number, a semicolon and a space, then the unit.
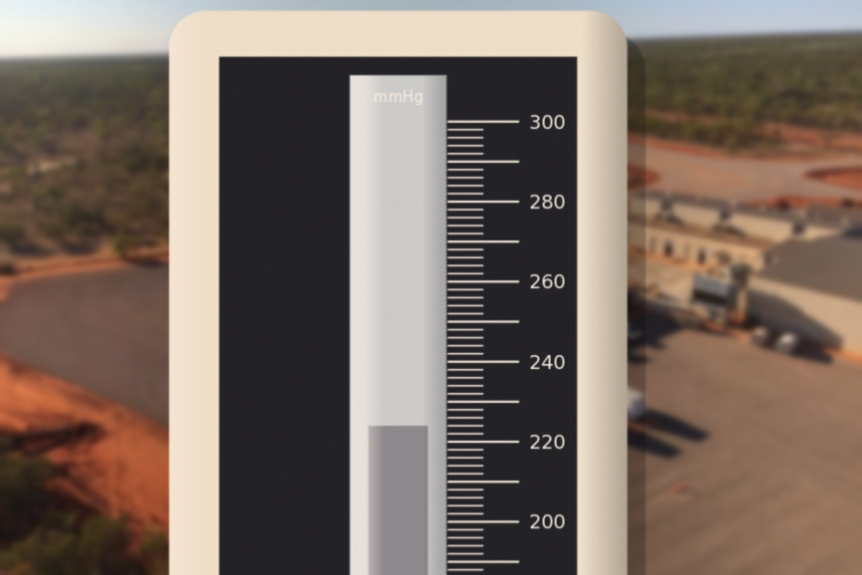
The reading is 224; mmHg
